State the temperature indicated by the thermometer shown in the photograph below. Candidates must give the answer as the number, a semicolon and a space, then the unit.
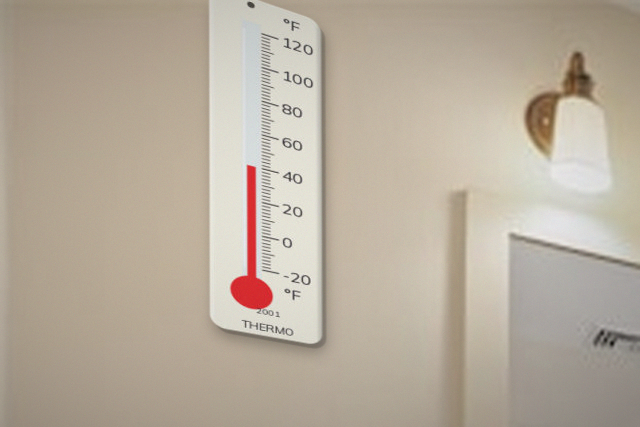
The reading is 40; °F
